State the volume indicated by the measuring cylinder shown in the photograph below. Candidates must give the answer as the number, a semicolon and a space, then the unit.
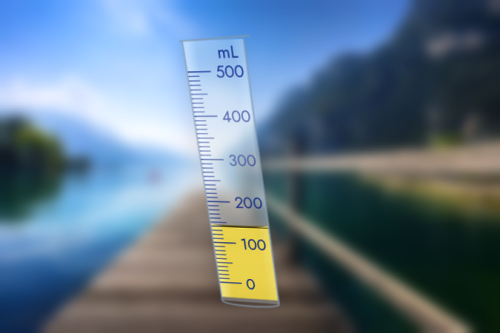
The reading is 140; mL
